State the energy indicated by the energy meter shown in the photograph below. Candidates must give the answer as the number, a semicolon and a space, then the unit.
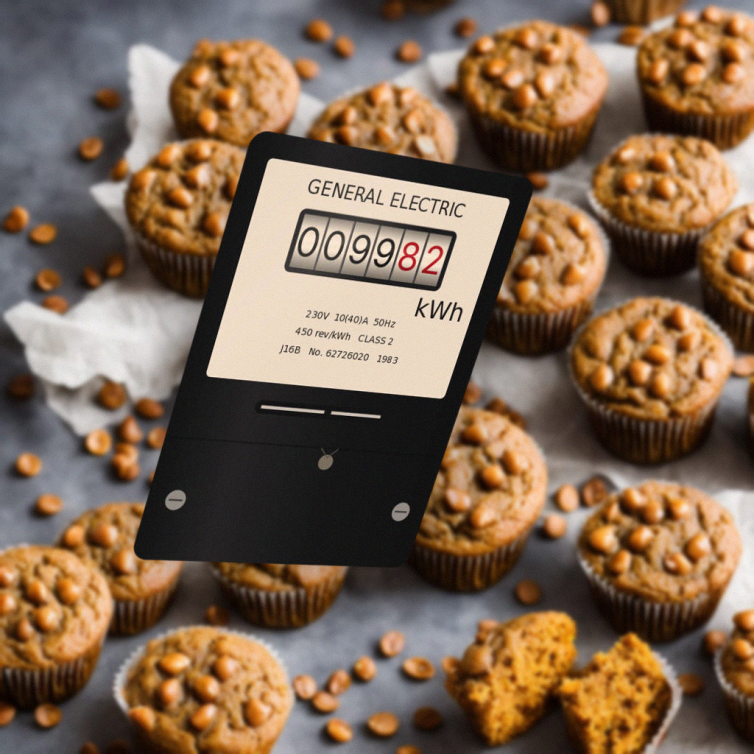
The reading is 99.82; kWh
